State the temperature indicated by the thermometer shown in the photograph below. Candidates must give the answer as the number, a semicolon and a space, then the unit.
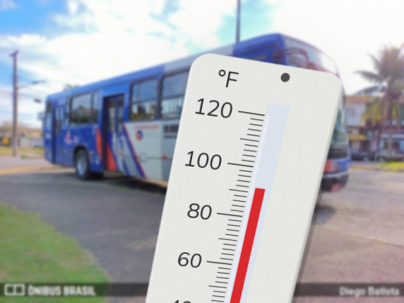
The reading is 92; °F
